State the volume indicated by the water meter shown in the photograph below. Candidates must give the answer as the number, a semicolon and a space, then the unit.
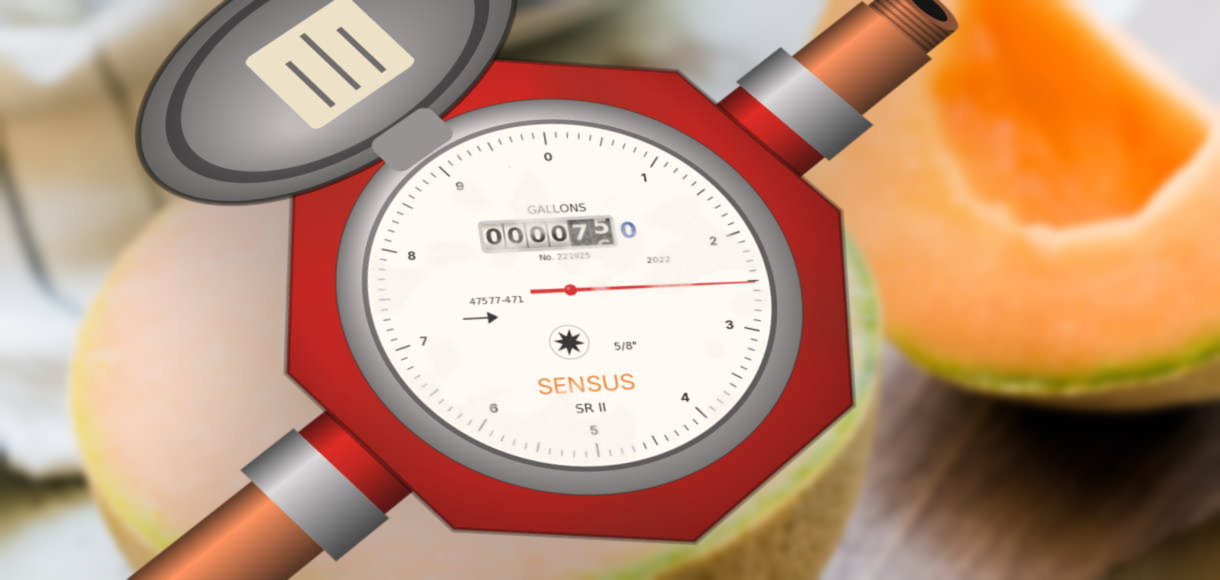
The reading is 752.5; gal
